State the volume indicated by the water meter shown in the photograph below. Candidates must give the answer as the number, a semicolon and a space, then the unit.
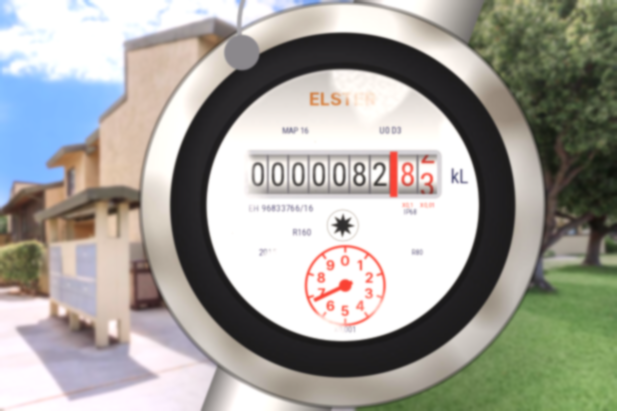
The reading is 82.826; kL
